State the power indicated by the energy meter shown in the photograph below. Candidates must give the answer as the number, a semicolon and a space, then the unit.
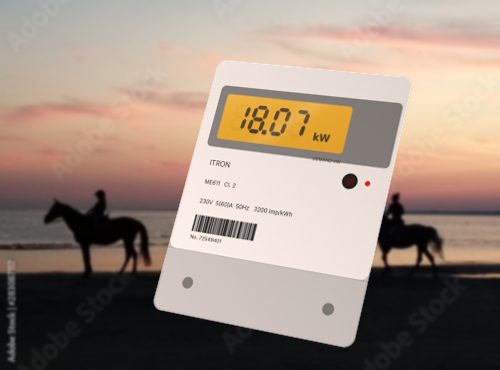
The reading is 18.07; kW
